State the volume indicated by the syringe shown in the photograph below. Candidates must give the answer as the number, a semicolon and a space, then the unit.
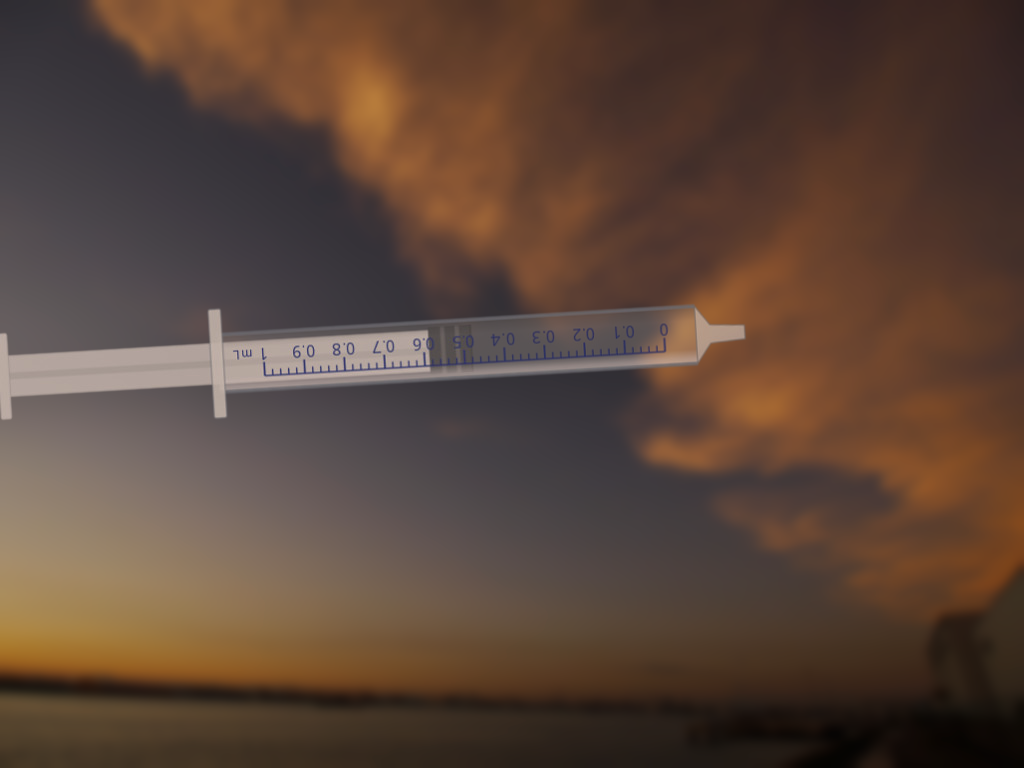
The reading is 0.48; mL
